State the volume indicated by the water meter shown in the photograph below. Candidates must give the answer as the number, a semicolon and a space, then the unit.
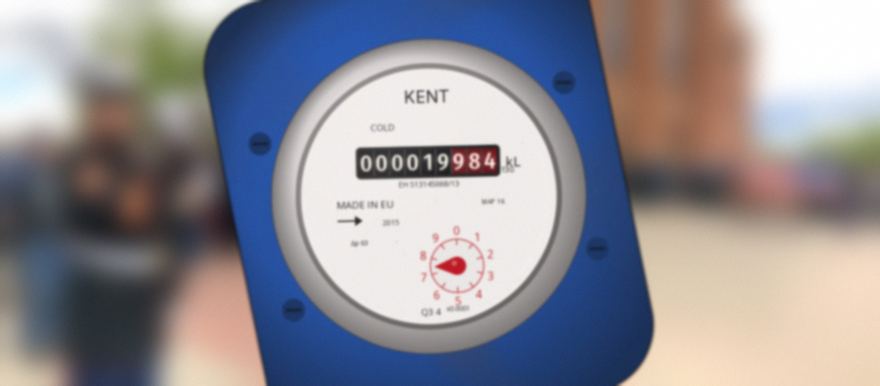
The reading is 19.9847; kL
